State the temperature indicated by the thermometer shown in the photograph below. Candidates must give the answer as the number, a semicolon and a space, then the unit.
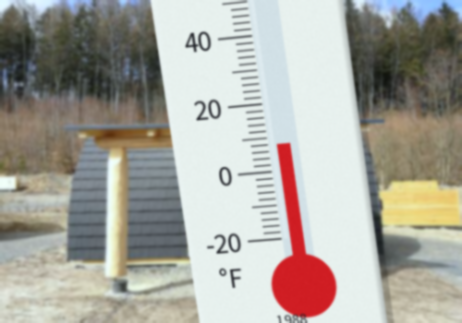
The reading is 8; °F
